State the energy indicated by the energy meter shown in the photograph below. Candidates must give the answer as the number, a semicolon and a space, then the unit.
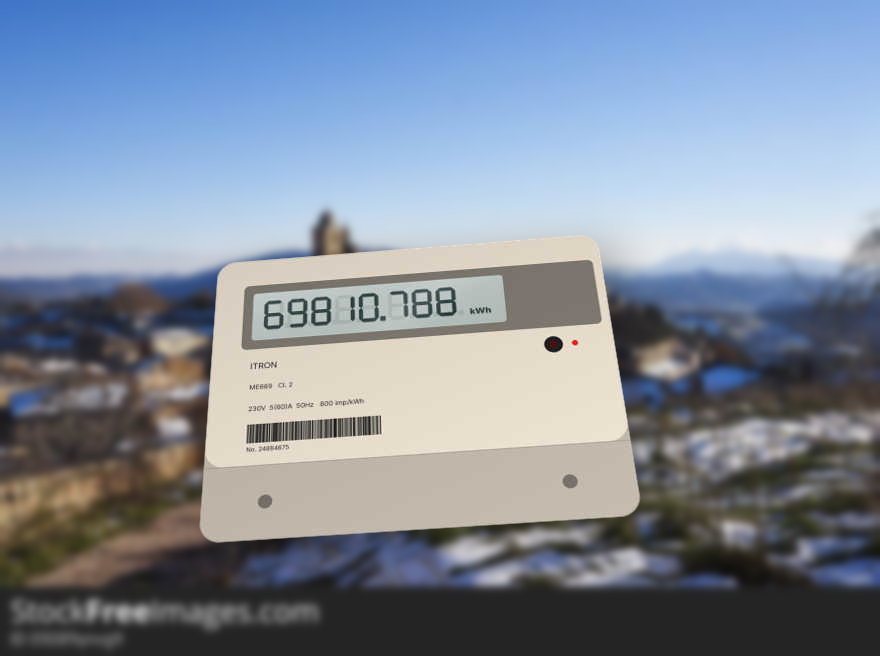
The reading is 69810.788; kWh
